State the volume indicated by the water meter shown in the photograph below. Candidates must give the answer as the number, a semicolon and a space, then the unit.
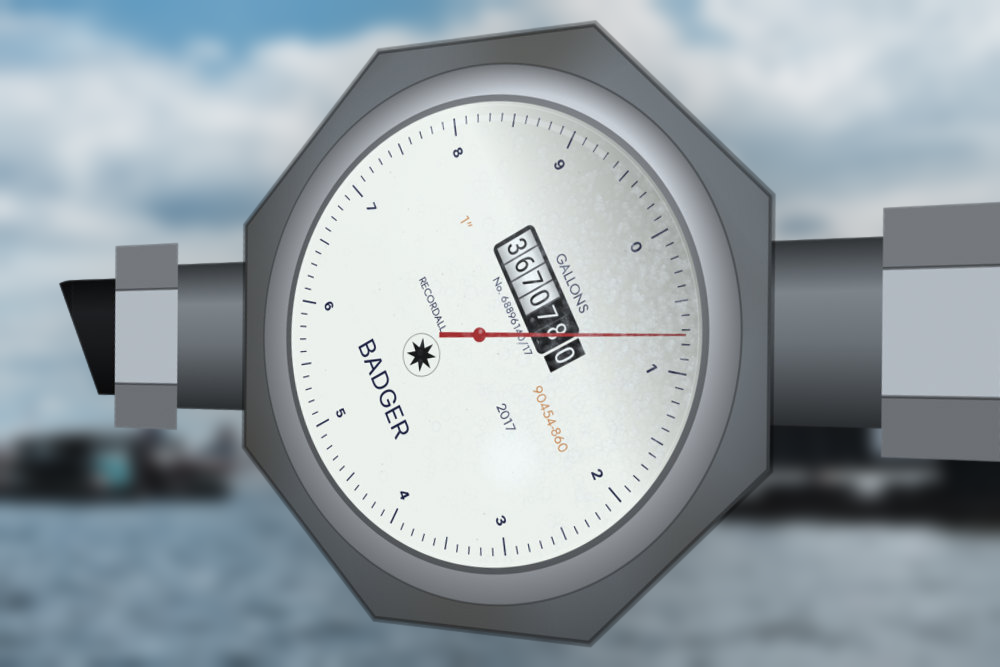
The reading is 3670780.7; gal
